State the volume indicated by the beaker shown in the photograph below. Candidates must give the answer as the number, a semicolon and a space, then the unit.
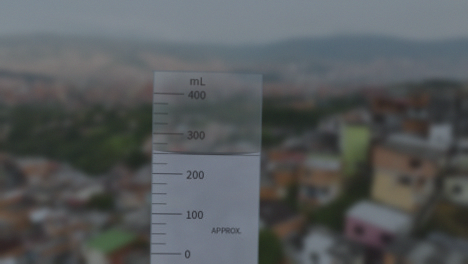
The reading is 250; mL
